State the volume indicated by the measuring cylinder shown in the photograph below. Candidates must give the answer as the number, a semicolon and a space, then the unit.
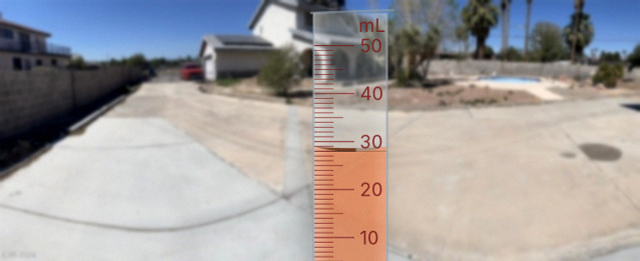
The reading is 28; mL
